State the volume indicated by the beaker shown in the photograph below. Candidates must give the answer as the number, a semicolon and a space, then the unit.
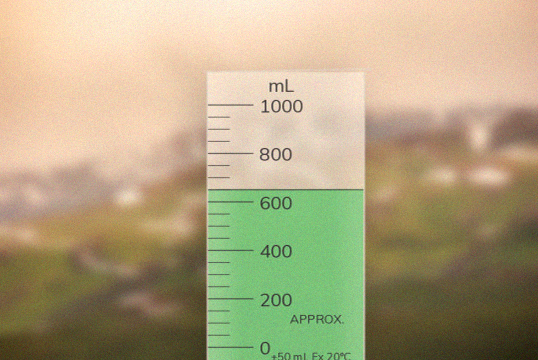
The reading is 650; mL
